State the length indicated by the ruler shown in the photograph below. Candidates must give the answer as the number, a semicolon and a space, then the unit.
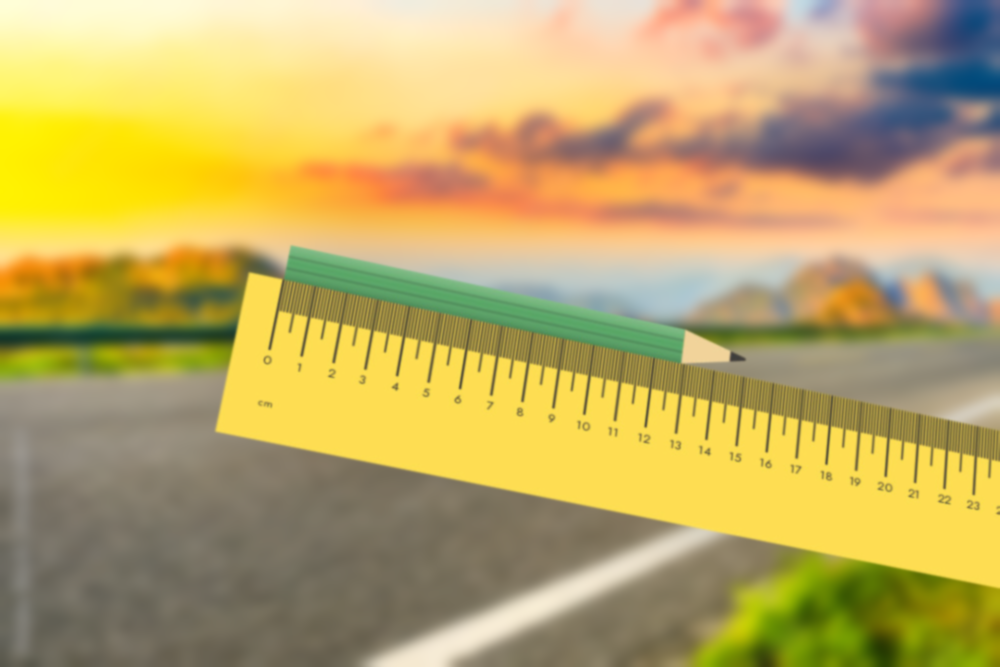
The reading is 15; cm
